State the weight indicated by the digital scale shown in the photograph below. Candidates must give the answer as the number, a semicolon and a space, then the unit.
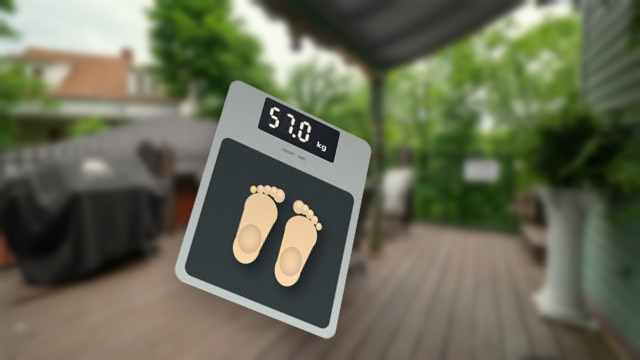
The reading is 57.0; kg
